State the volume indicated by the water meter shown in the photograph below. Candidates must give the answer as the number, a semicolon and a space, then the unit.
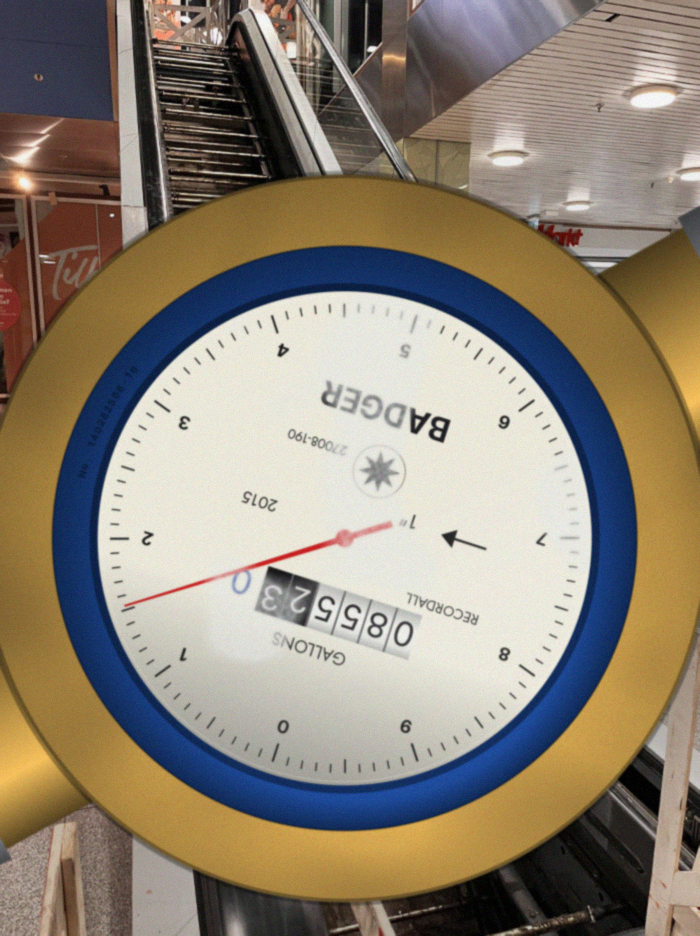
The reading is 855231.5; gal
